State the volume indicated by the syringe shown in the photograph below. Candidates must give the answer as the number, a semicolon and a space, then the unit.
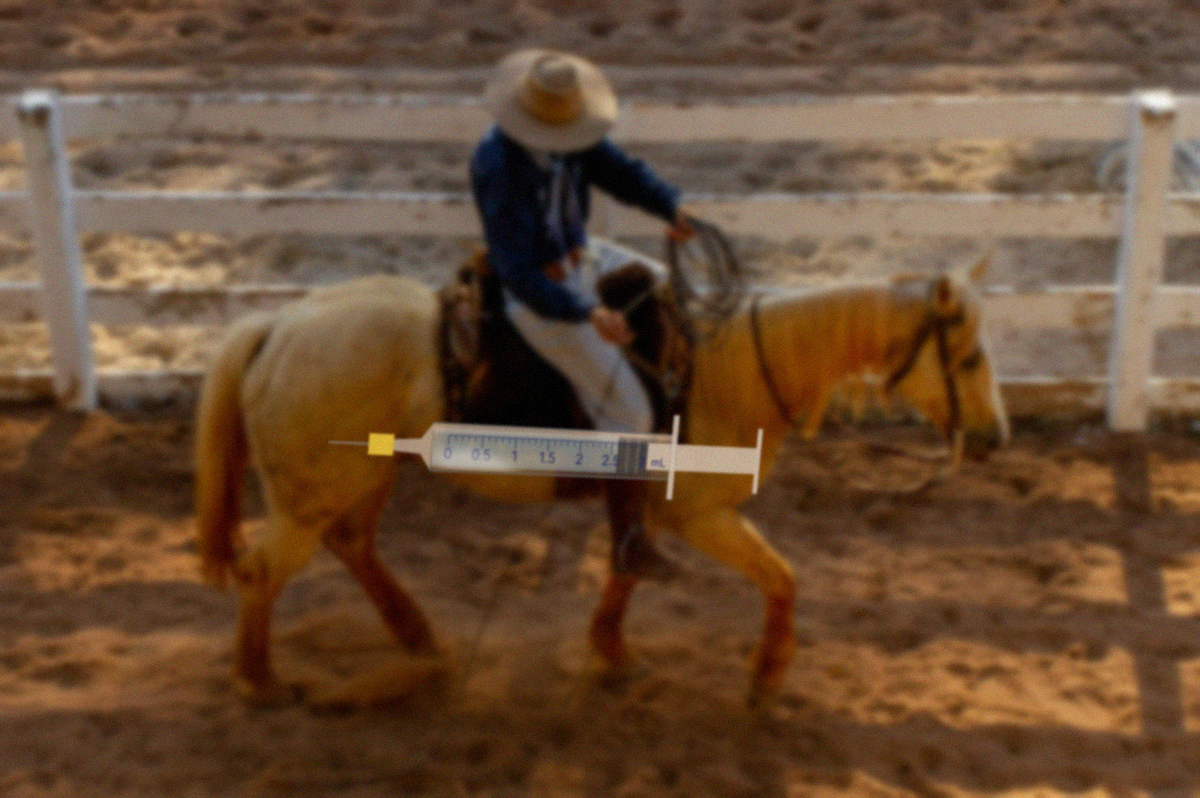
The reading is 2.6; mL
